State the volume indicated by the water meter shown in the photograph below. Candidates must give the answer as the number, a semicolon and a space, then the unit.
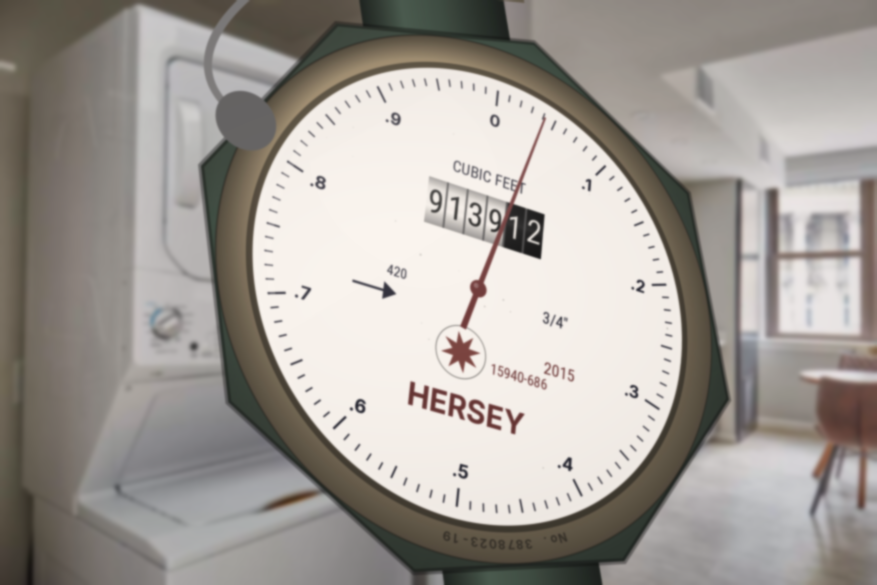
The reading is 913912.04; ft³
